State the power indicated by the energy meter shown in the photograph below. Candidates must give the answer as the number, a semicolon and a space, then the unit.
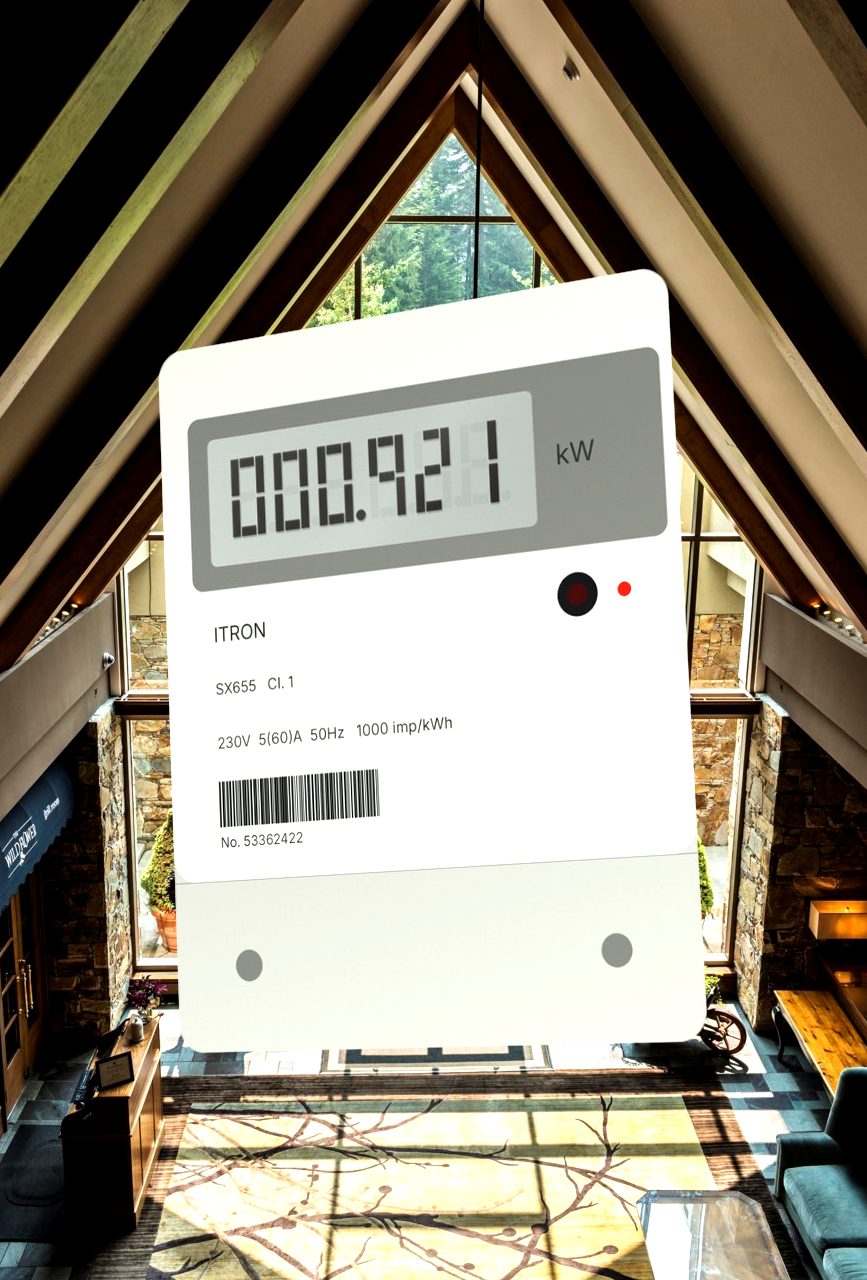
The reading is 0.921; kW
